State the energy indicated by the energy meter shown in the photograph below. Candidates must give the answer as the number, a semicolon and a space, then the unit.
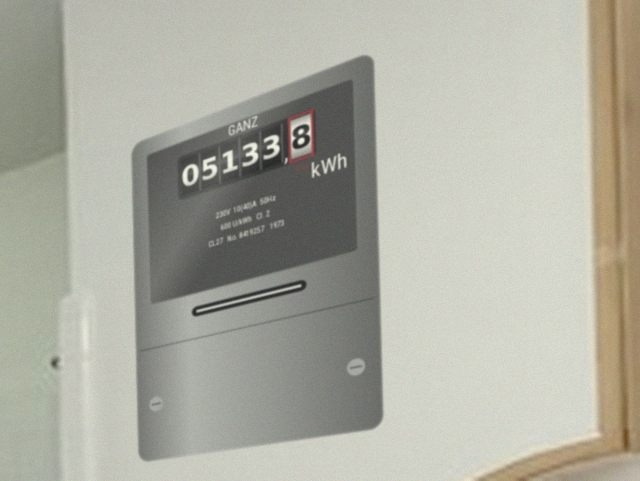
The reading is 5133.8; kWh
